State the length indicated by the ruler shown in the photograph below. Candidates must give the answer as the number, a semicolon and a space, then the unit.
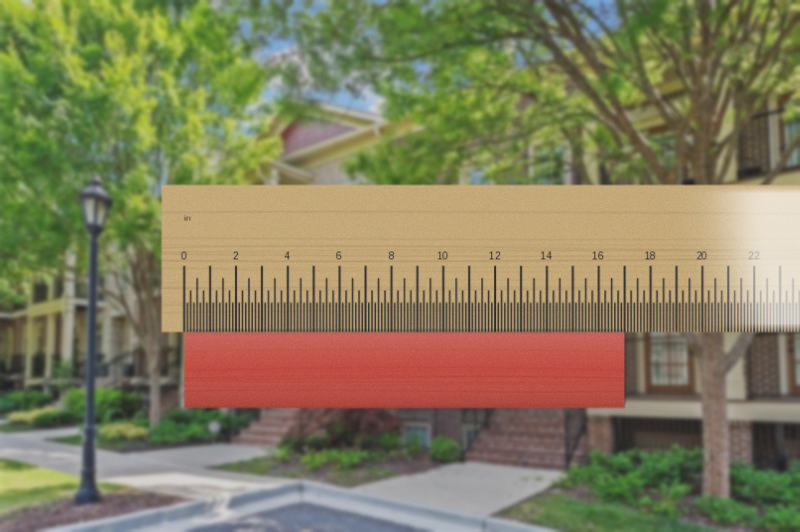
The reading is 17; in
